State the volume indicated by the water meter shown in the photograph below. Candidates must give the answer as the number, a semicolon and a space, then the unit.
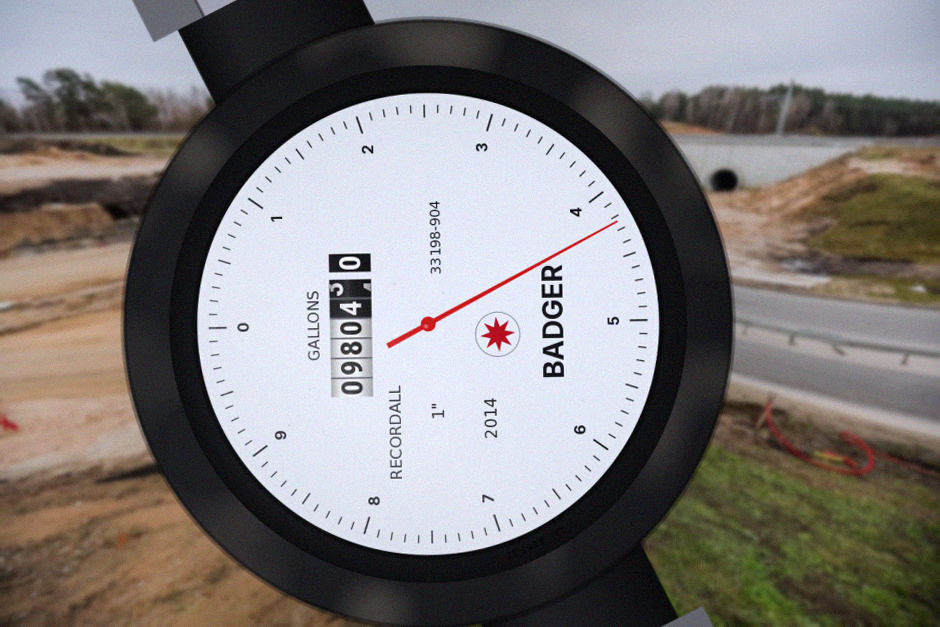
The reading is 980434.2; gal
